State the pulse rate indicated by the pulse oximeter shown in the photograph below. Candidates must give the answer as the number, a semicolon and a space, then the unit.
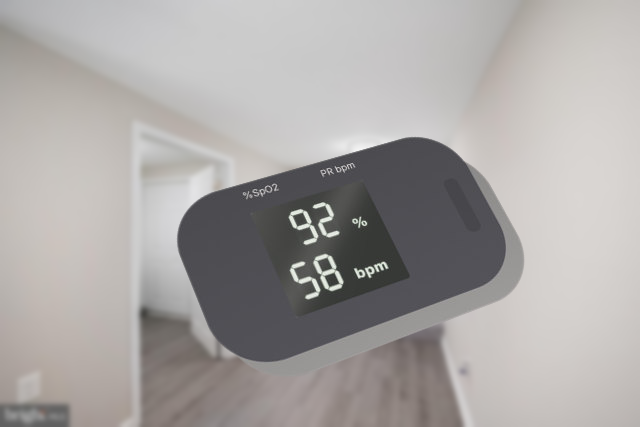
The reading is 58; bpm
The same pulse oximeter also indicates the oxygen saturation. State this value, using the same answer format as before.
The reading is 92; %
